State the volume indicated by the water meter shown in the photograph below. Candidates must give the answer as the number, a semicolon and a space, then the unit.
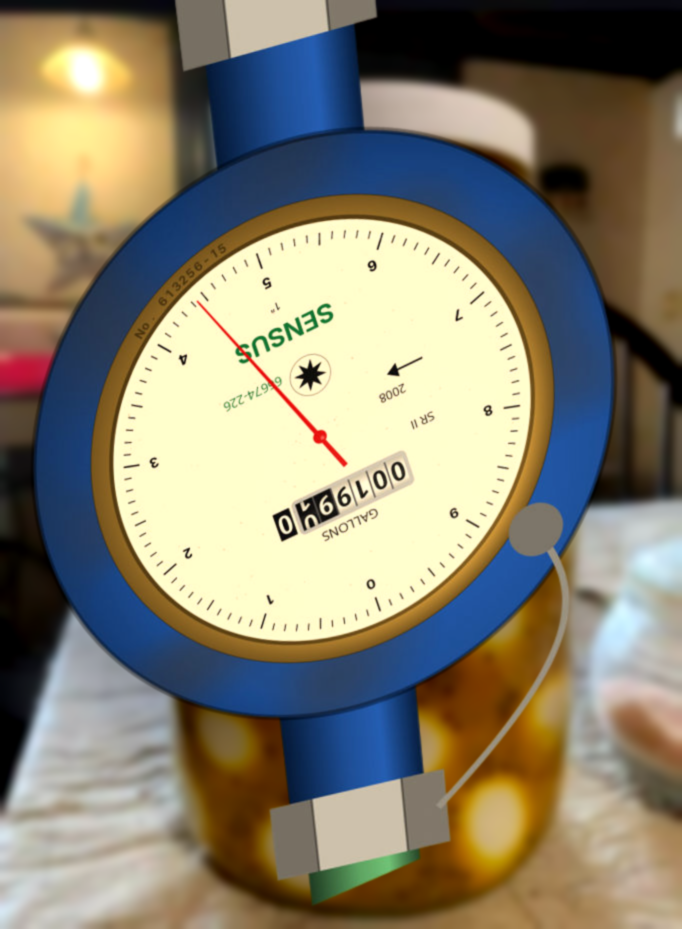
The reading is 19904.4; gal
